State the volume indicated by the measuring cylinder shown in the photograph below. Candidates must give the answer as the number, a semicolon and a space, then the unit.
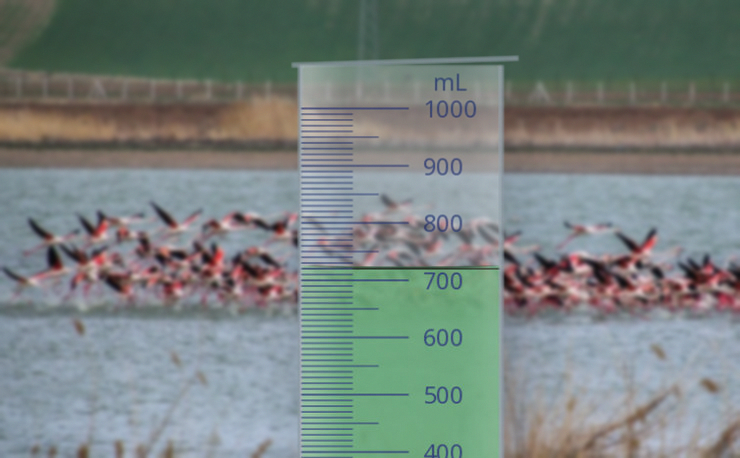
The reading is 720; mL
